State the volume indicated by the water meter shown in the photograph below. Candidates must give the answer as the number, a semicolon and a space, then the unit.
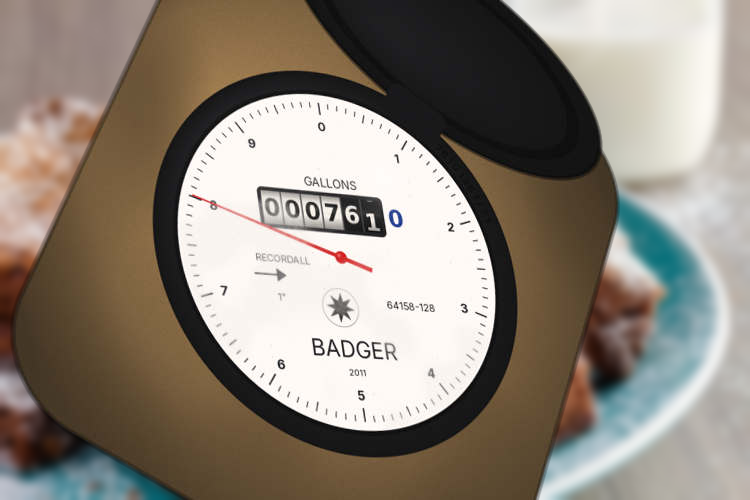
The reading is 7608.0; gal
